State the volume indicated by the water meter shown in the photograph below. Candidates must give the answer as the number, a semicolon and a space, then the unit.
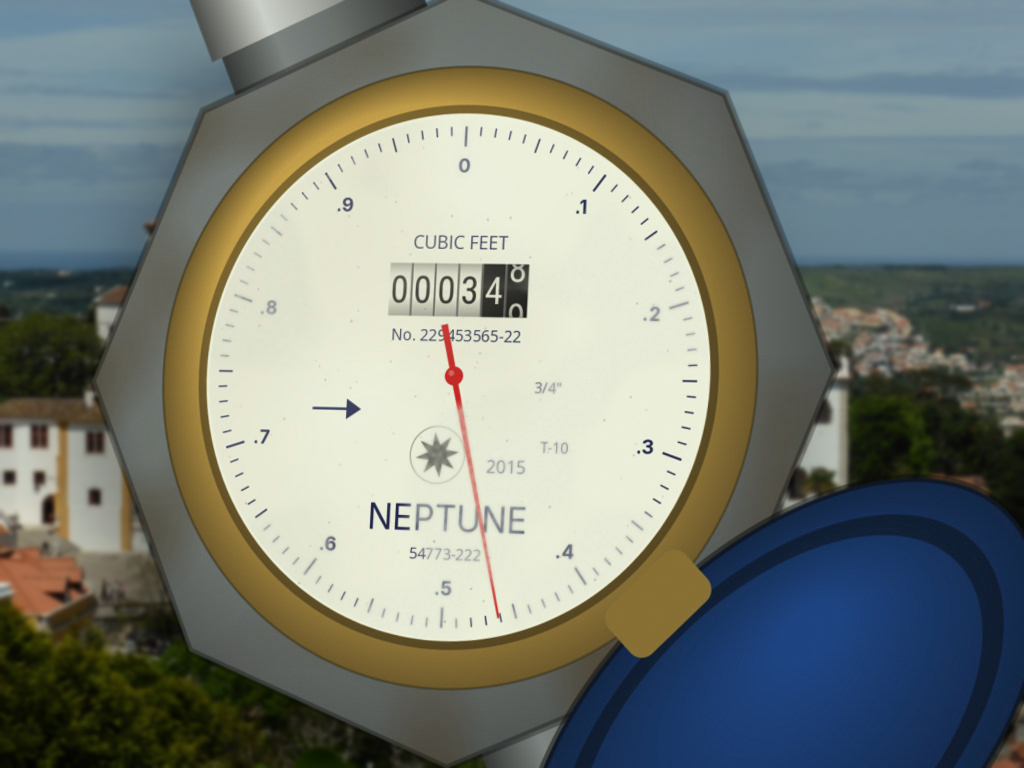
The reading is 348.46; ft³
